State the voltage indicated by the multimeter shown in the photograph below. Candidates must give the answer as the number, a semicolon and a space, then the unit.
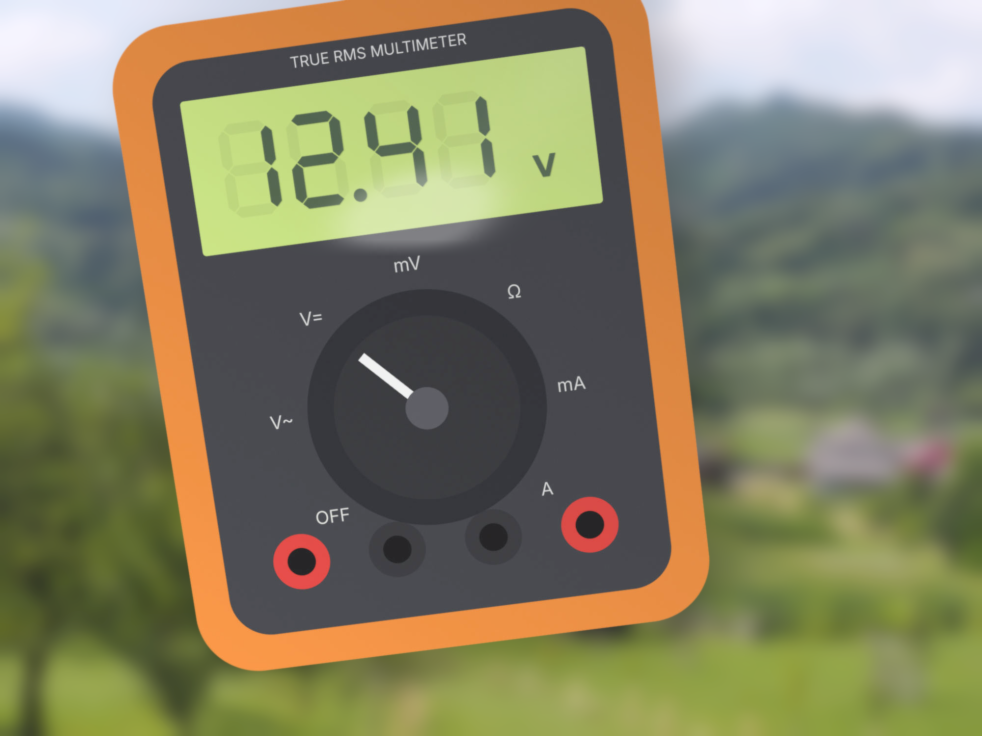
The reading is 12.41; V
